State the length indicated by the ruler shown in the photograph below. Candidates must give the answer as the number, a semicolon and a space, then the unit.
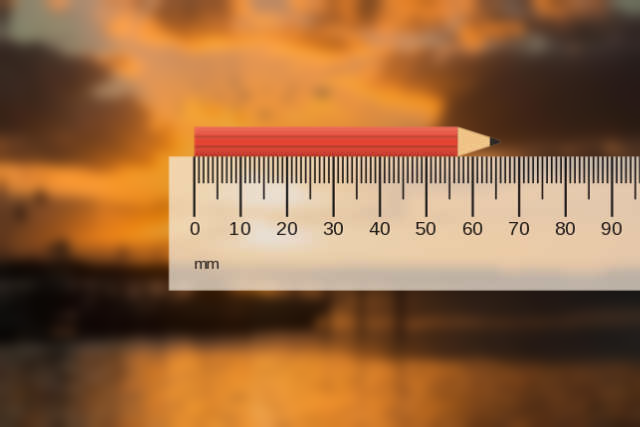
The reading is 66; mm
